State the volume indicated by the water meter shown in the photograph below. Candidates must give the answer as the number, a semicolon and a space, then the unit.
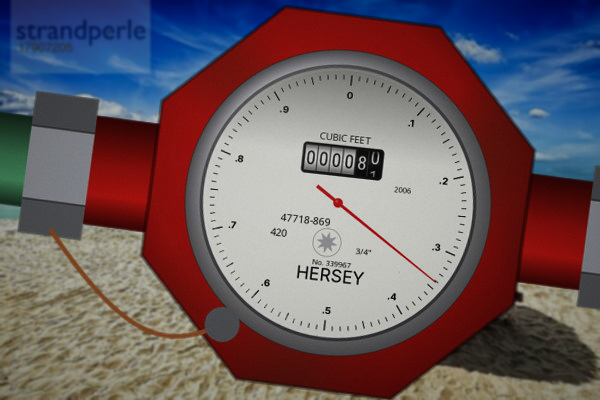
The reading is 80.34; ft³
